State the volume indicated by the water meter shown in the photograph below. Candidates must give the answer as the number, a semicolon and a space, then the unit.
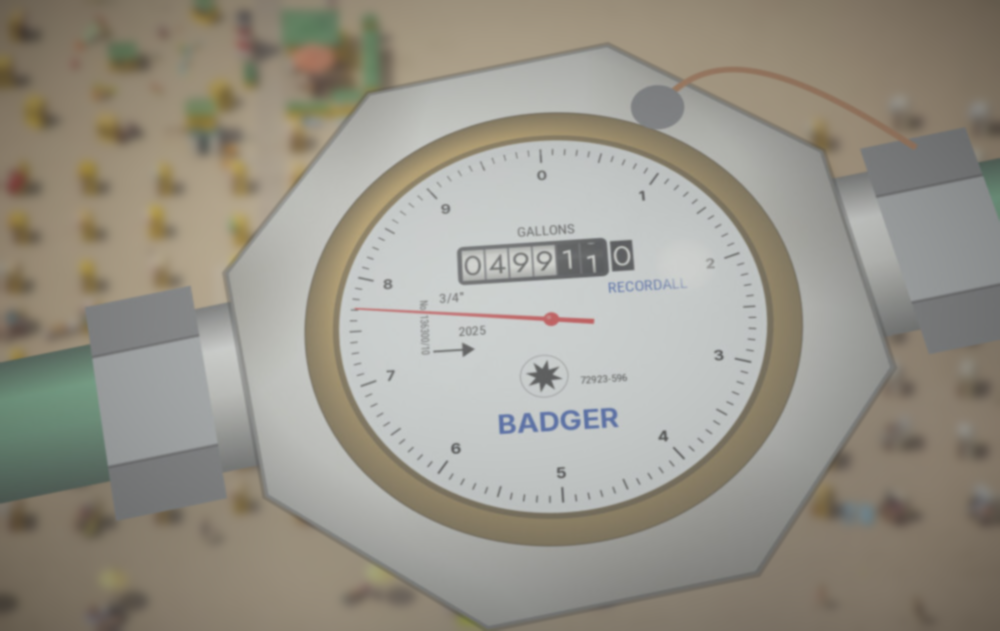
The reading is 499107.7; gal
